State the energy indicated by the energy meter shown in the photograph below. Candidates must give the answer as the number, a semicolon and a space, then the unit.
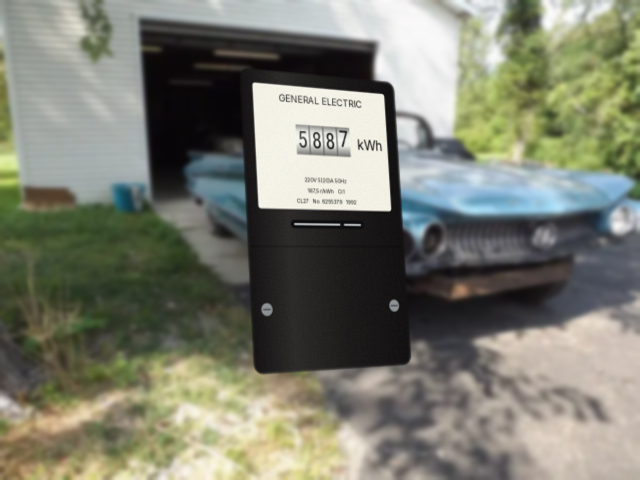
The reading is 5887; kWh
